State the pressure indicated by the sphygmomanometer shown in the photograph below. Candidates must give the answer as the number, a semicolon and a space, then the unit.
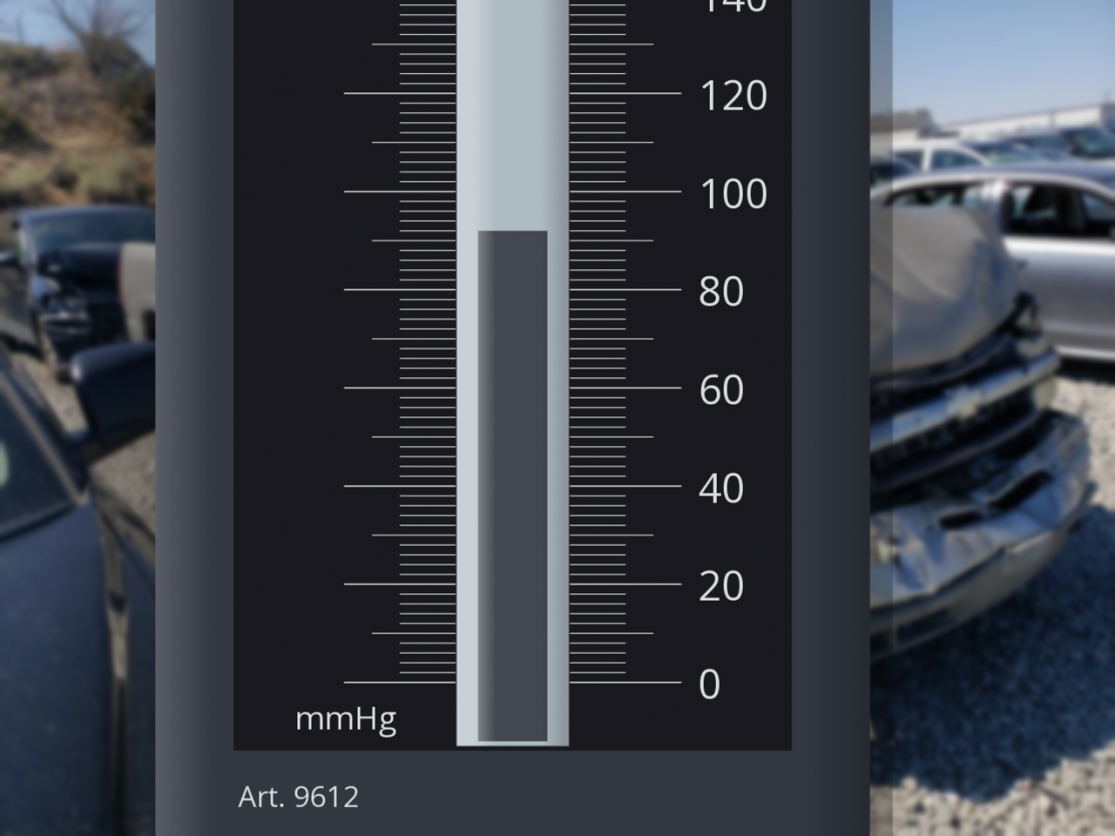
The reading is 92; mmHg
